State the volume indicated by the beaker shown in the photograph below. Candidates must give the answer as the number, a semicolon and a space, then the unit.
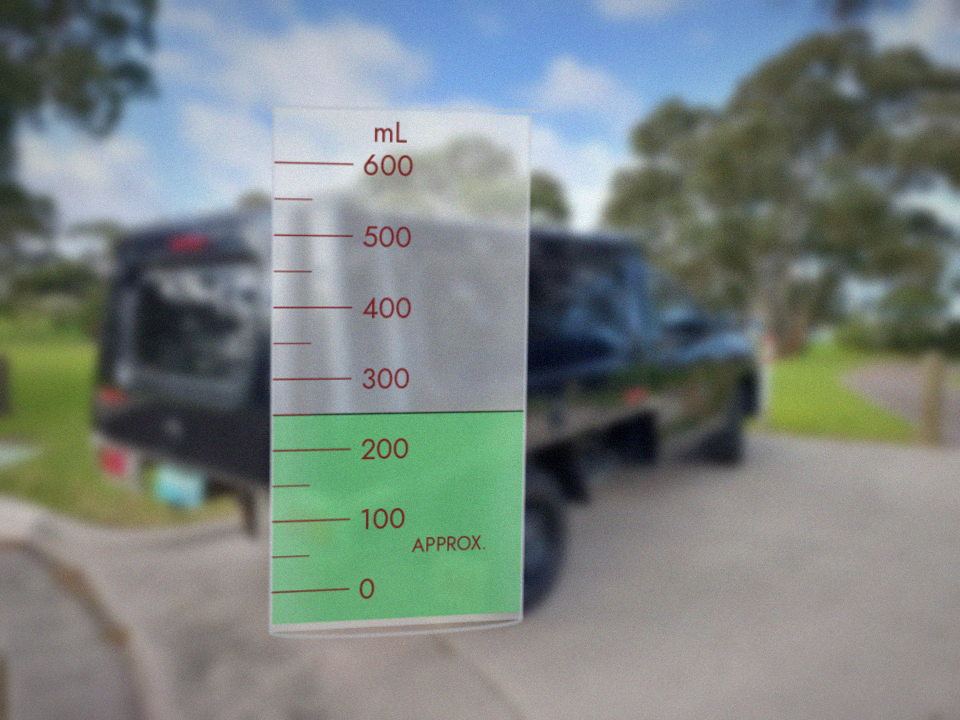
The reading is 250; mL
